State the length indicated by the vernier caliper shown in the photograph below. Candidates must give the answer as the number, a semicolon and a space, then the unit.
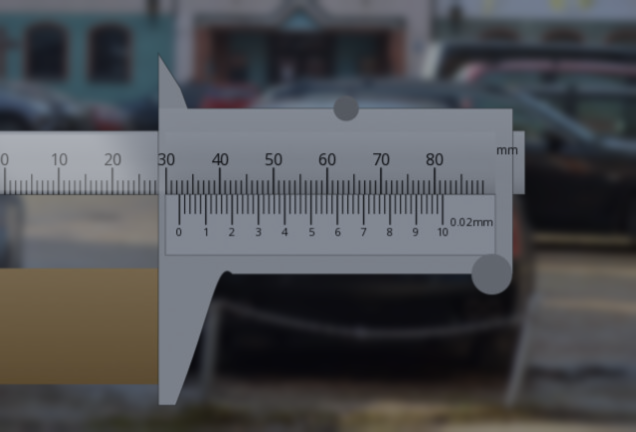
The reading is 32.5; mm
